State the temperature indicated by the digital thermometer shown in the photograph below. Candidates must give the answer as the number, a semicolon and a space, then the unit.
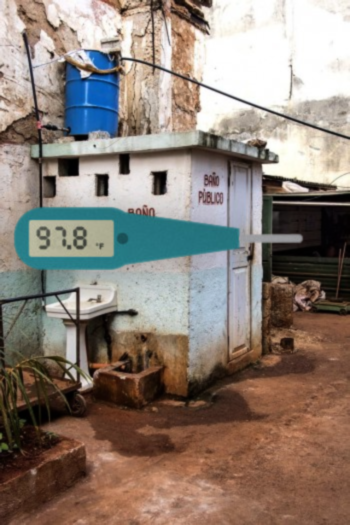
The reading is 97.8; °F
